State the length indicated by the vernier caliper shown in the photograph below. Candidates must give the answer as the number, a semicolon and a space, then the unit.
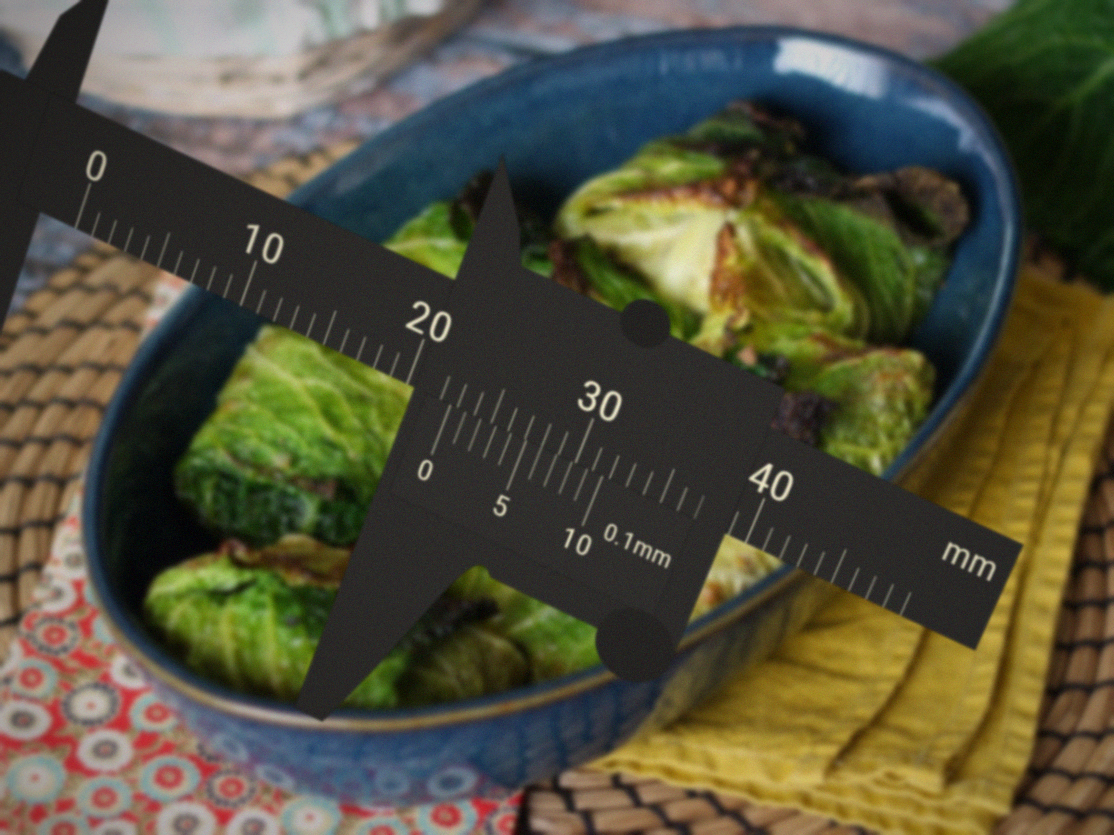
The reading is 22.6; mm
